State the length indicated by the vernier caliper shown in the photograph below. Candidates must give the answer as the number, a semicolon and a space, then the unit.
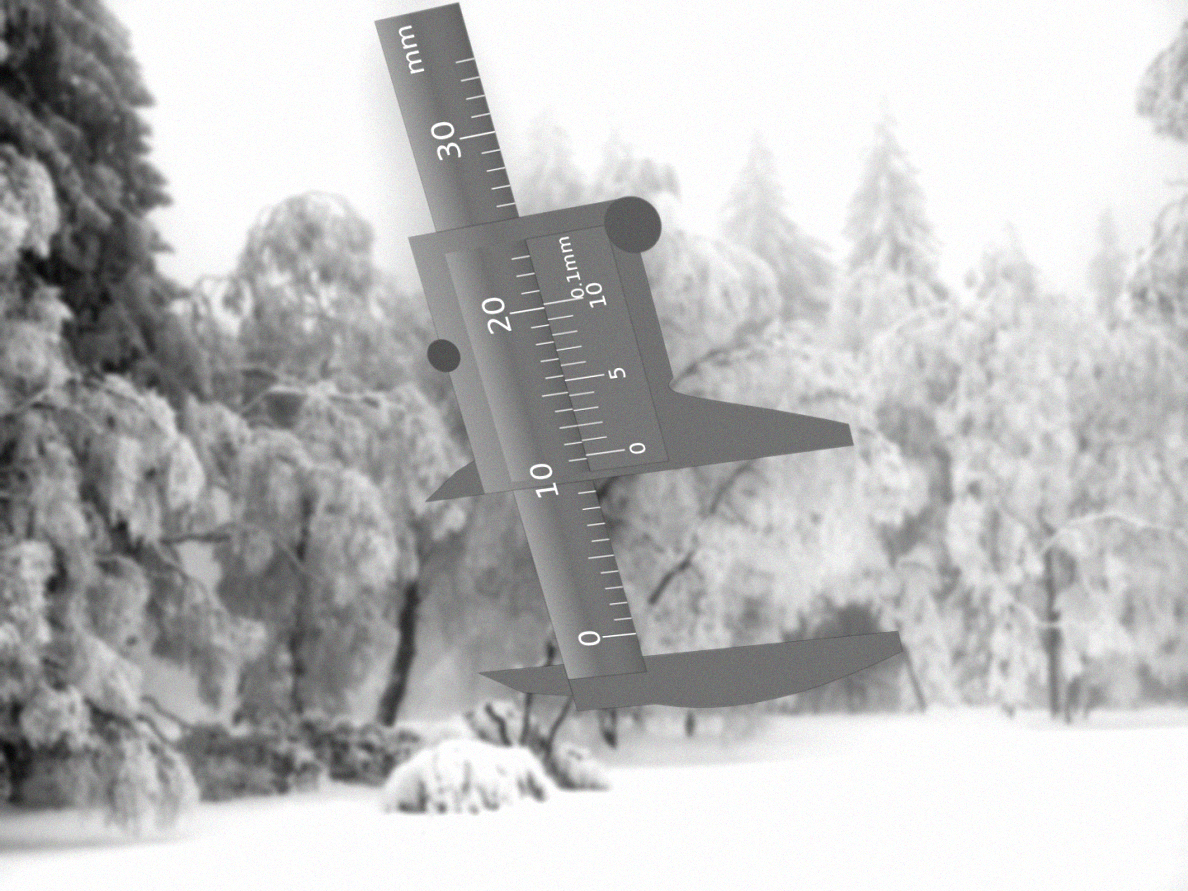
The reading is 11.2; mm
